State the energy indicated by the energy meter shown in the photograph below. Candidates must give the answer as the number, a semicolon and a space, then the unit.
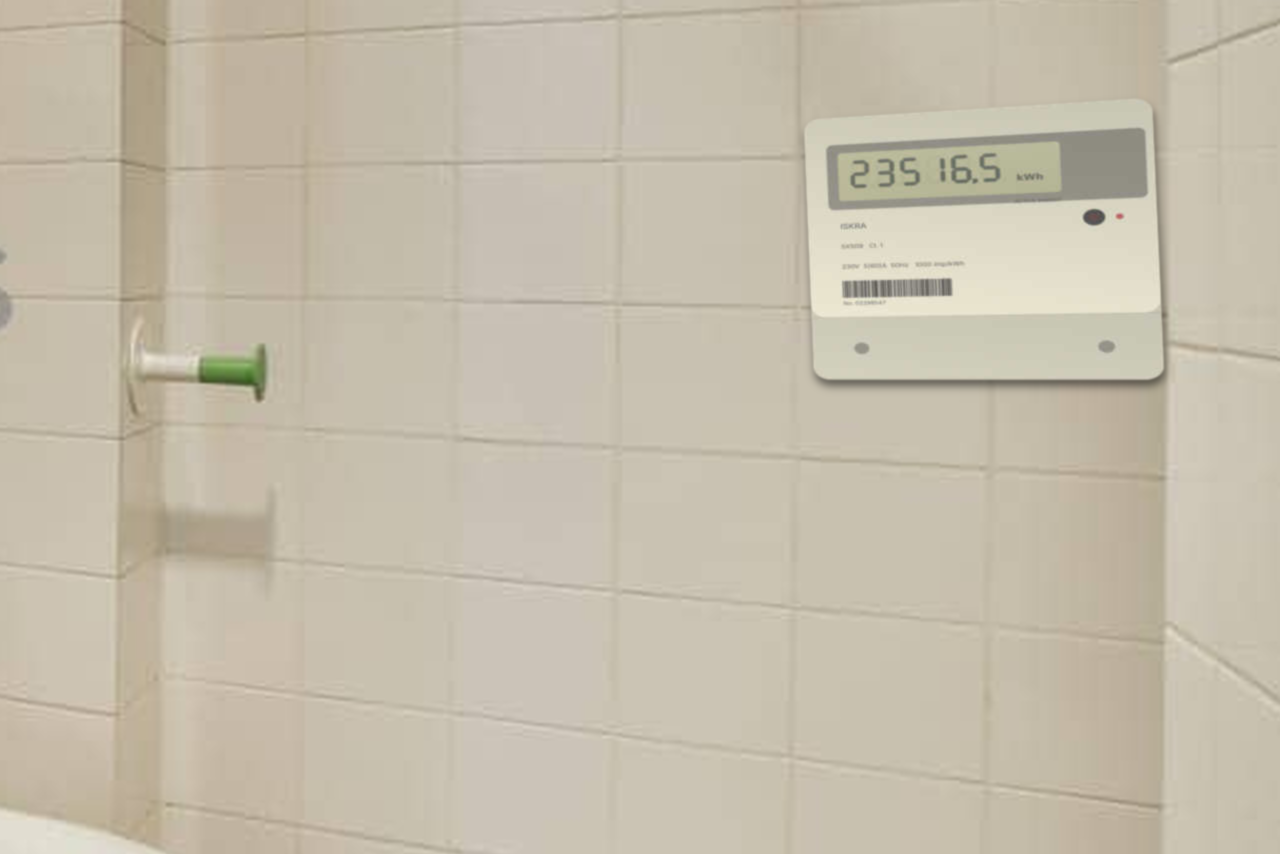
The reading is 23516.5; kWh
